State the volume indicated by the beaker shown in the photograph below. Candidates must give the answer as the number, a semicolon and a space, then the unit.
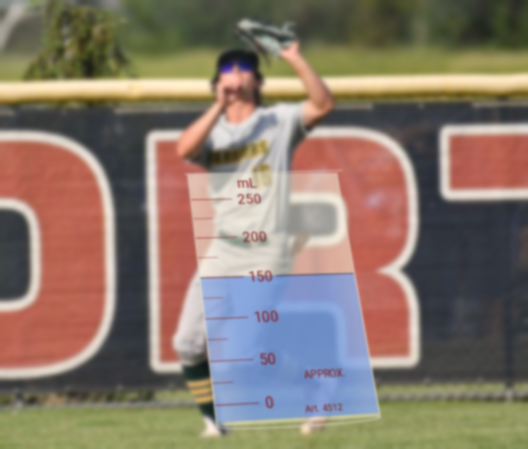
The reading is 150; mL
